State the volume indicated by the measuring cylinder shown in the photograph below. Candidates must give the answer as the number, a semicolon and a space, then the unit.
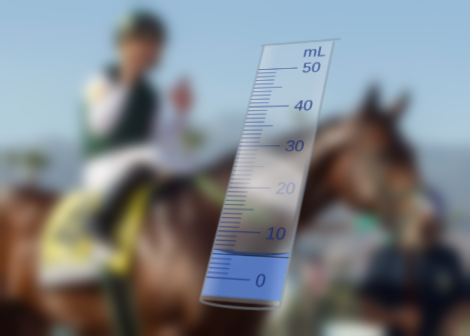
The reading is 5; mL
